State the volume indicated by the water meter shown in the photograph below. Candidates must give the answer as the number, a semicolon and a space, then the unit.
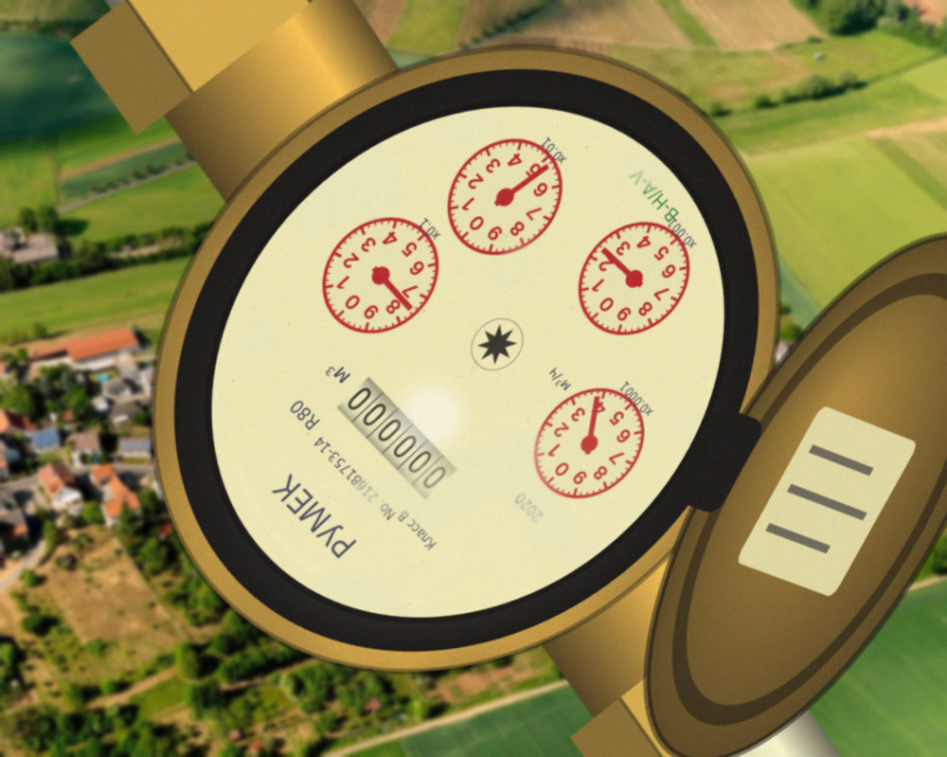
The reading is 0.7523; m³
